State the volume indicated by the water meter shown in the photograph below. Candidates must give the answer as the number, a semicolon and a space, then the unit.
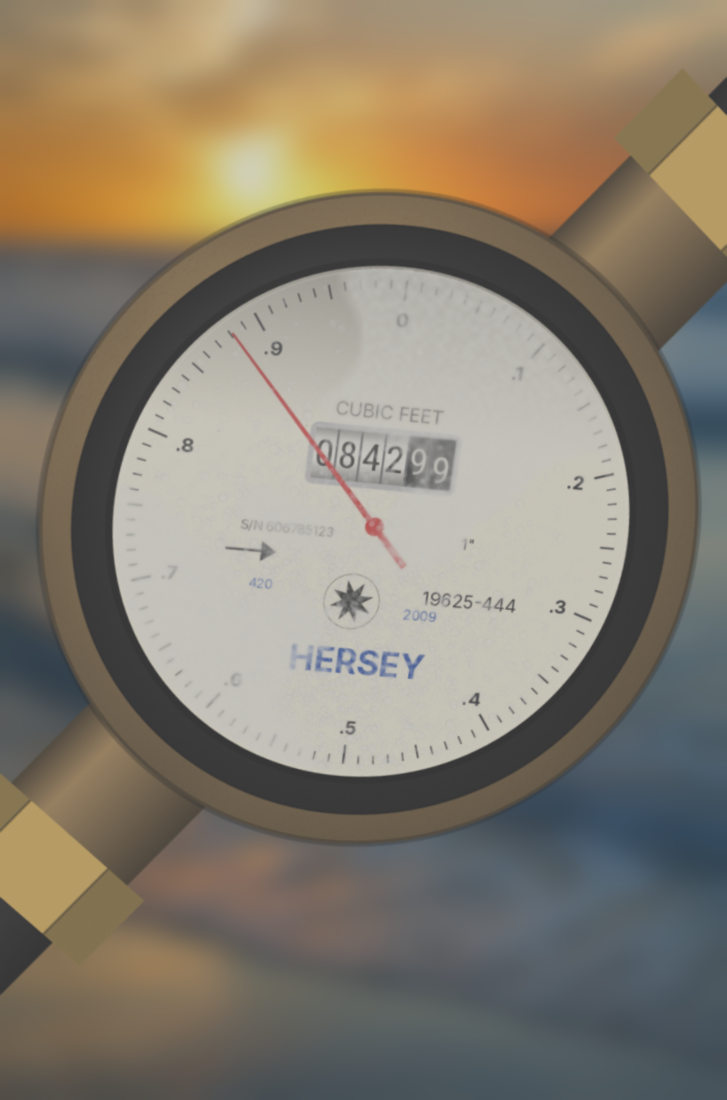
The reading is 84298.88; ft³
